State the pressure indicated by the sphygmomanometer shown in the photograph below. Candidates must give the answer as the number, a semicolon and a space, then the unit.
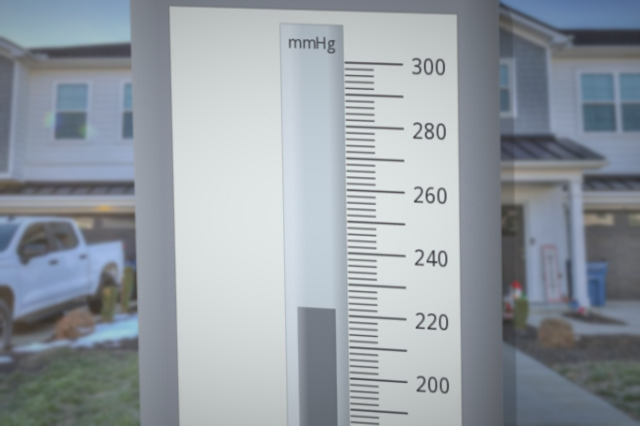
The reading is 222; mmHg
